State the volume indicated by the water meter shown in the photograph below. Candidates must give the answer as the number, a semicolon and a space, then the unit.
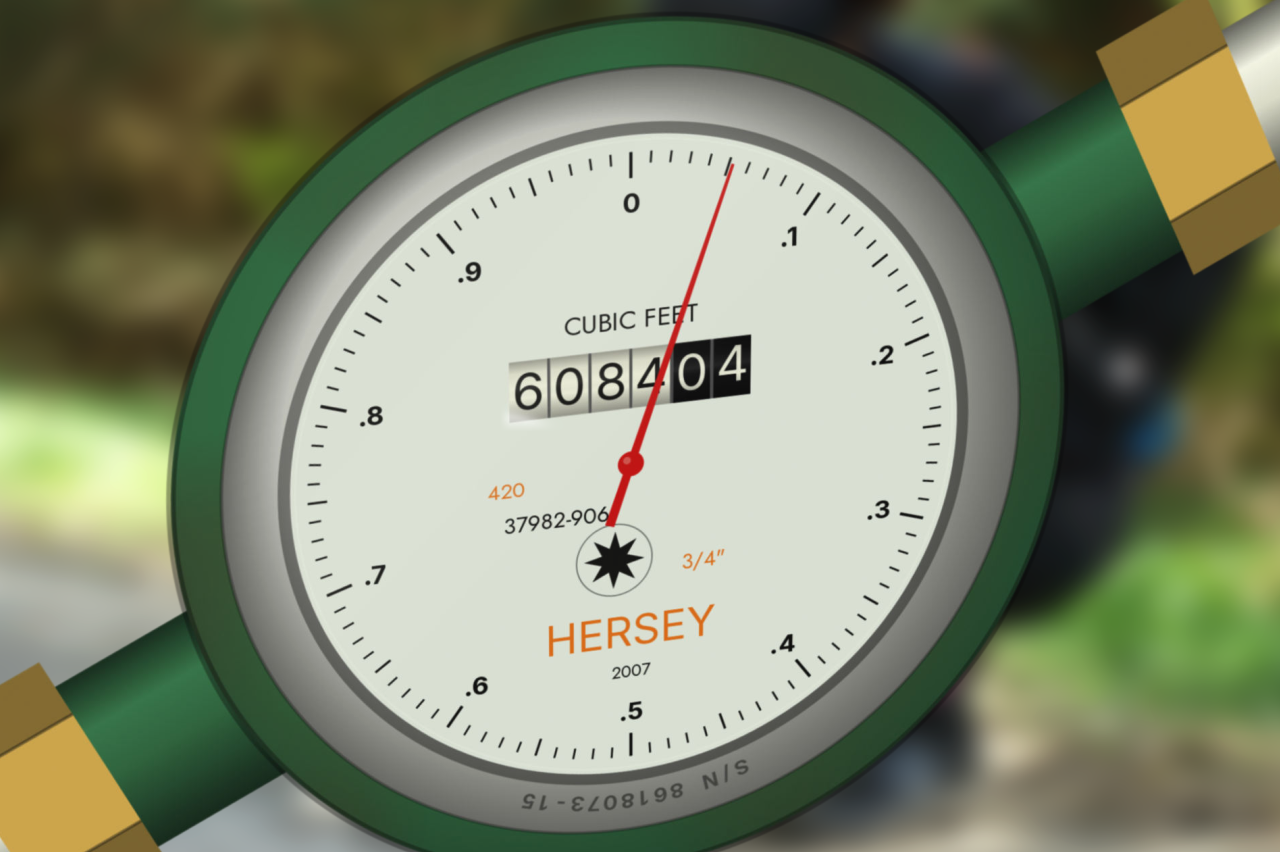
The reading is 608404.05; ft³
